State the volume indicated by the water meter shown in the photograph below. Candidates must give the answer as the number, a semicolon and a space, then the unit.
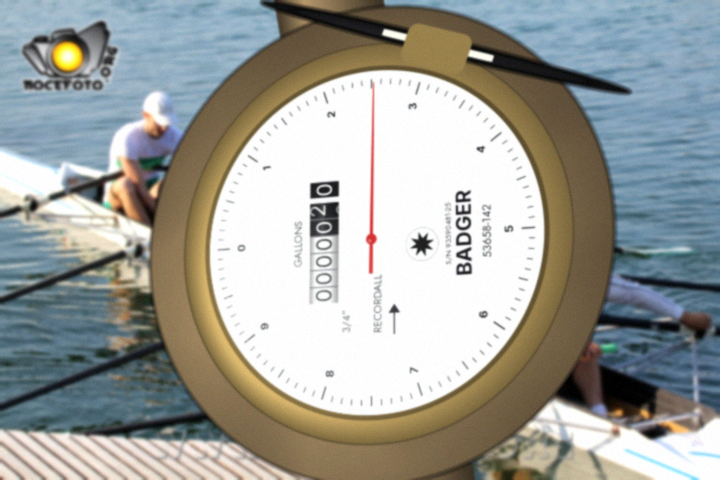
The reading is 22.5; gal
